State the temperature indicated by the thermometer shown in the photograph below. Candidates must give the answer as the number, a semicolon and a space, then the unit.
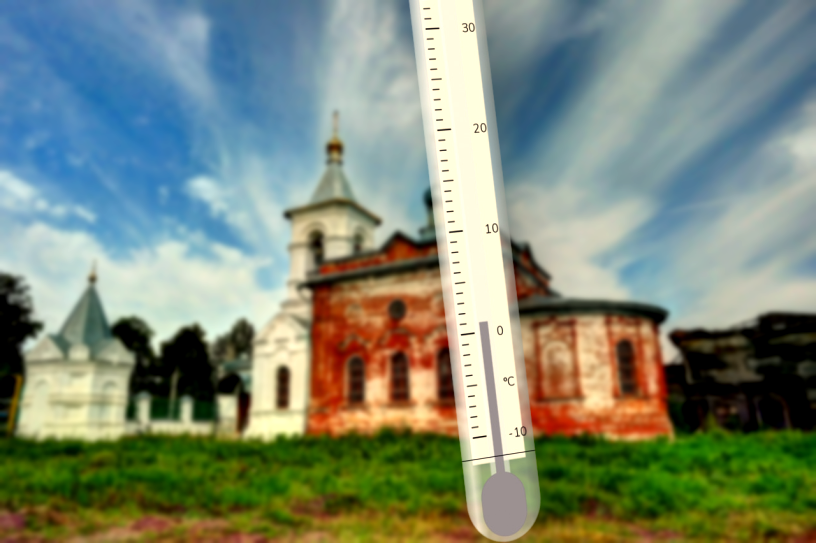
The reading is 1; °C
